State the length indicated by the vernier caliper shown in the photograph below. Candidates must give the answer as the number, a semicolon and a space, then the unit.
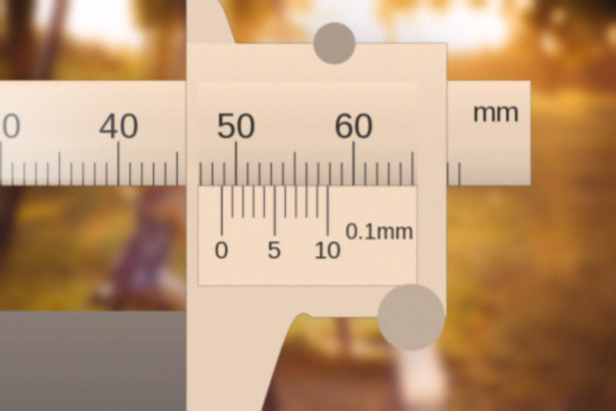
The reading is 48.8; mm
